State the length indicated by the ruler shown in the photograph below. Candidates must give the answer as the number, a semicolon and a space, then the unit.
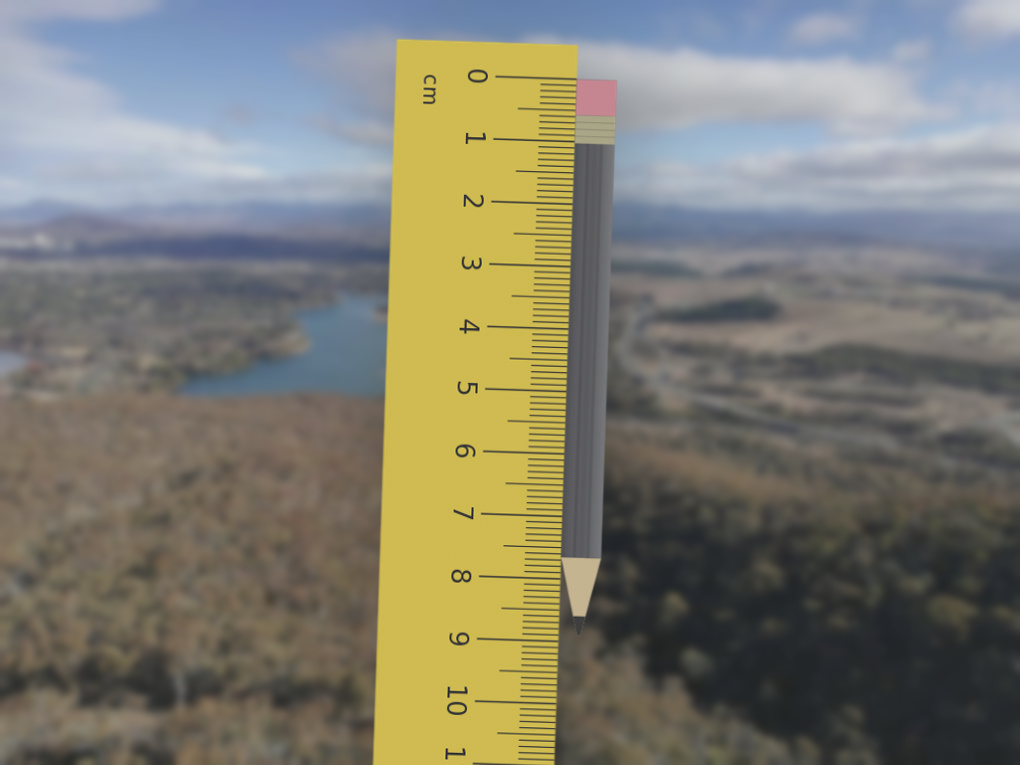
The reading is 8.9; cm
